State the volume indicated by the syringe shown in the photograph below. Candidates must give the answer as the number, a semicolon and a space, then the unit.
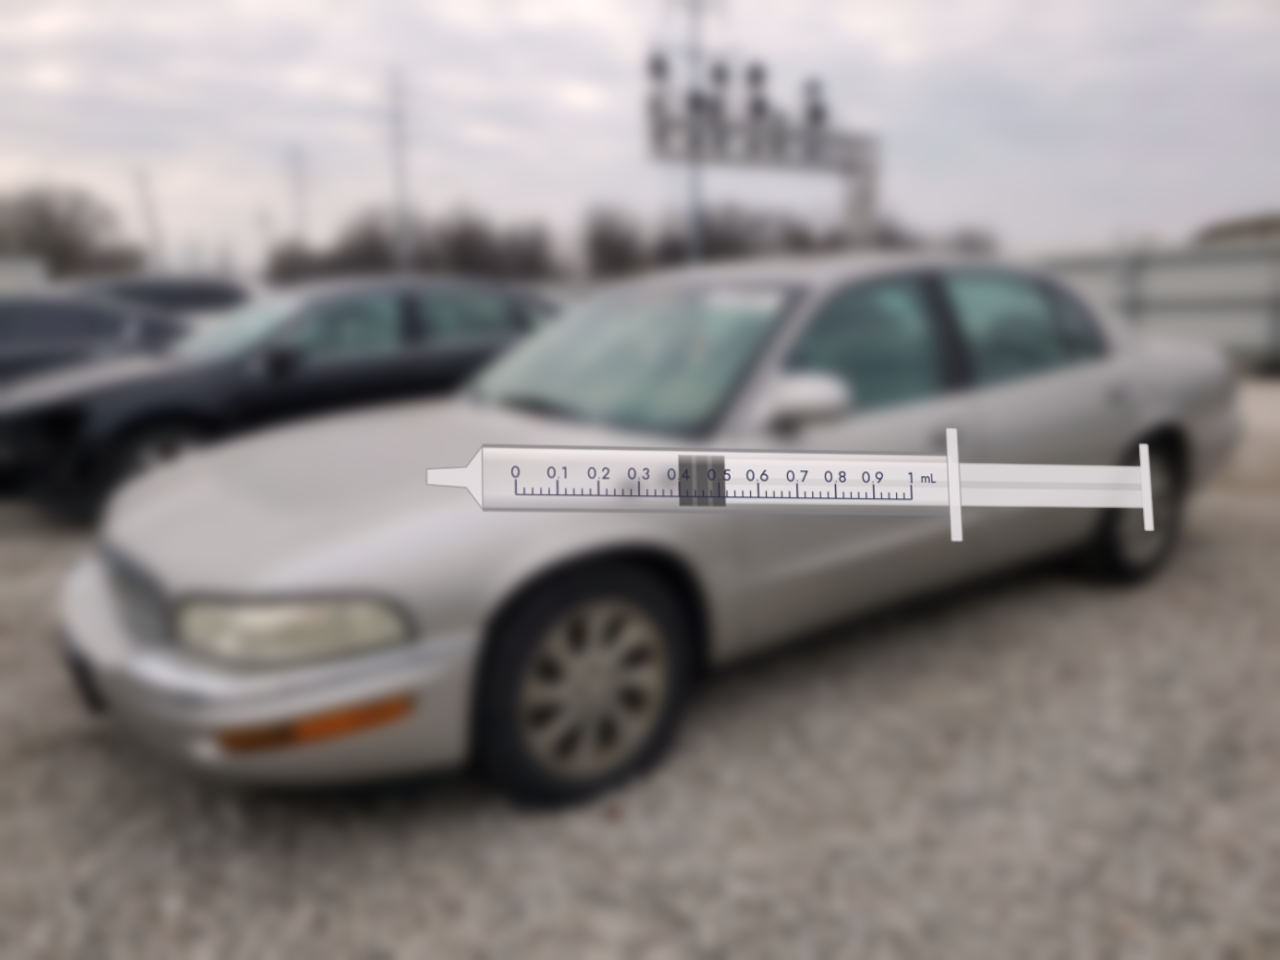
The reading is 0.4; mL
